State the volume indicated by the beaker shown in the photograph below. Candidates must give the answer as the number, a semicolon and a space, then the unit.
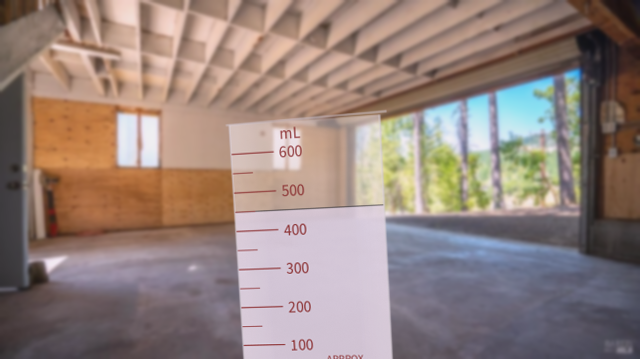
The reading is 450; mL
